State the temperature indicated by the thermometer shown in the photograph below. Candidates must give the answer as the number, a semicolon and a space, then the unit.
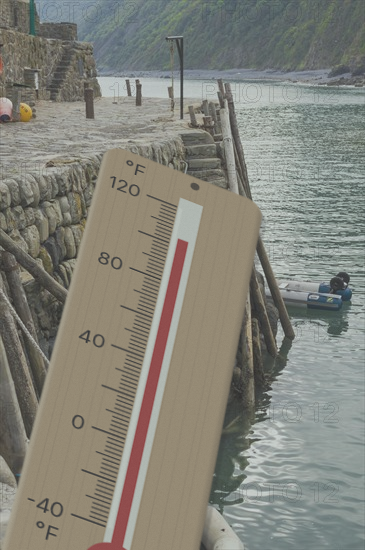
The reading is 104; °F
